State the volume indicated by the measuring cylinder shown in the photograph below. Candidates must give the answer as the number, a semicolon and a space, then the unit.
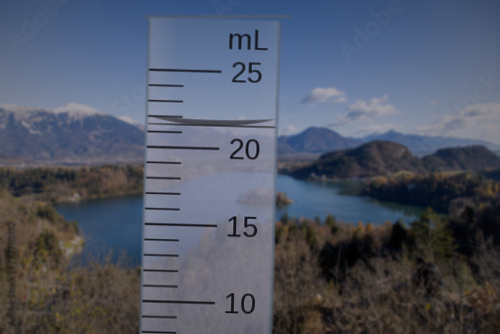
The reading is 21.5; mL
